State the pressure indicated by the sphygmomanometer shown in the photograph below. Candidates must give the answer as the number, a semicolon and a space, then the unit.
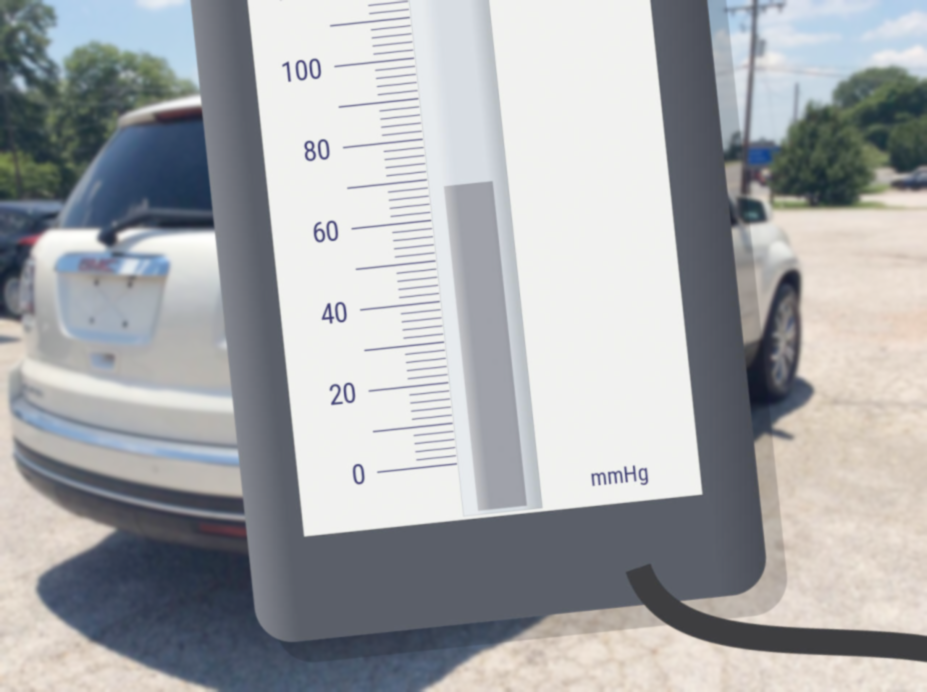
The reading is 68; mmHg
